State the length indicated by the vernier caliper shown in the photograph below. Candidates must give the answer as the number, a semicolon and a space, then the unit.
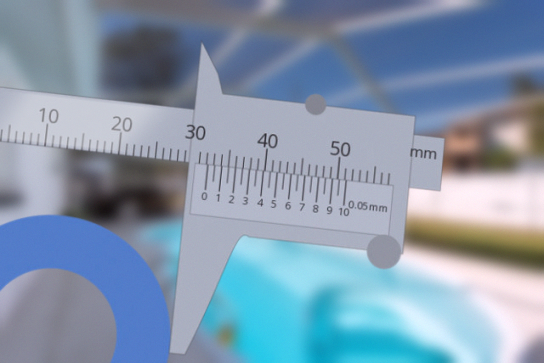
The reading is 32.2; mm
